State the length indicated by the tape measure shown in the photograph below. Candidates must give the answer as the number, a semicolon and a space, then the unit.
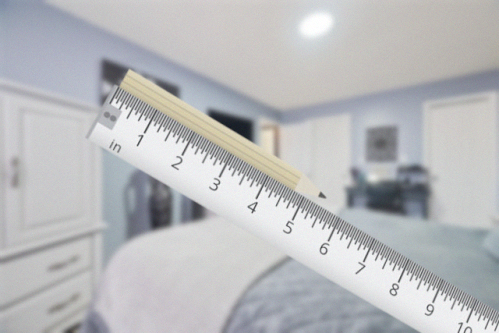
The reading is 5.5; in
